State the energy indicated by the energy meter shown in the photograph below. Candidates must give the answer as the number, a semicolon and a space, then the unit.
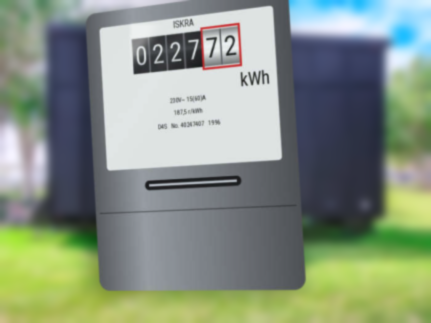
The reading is 227.72; kWh
